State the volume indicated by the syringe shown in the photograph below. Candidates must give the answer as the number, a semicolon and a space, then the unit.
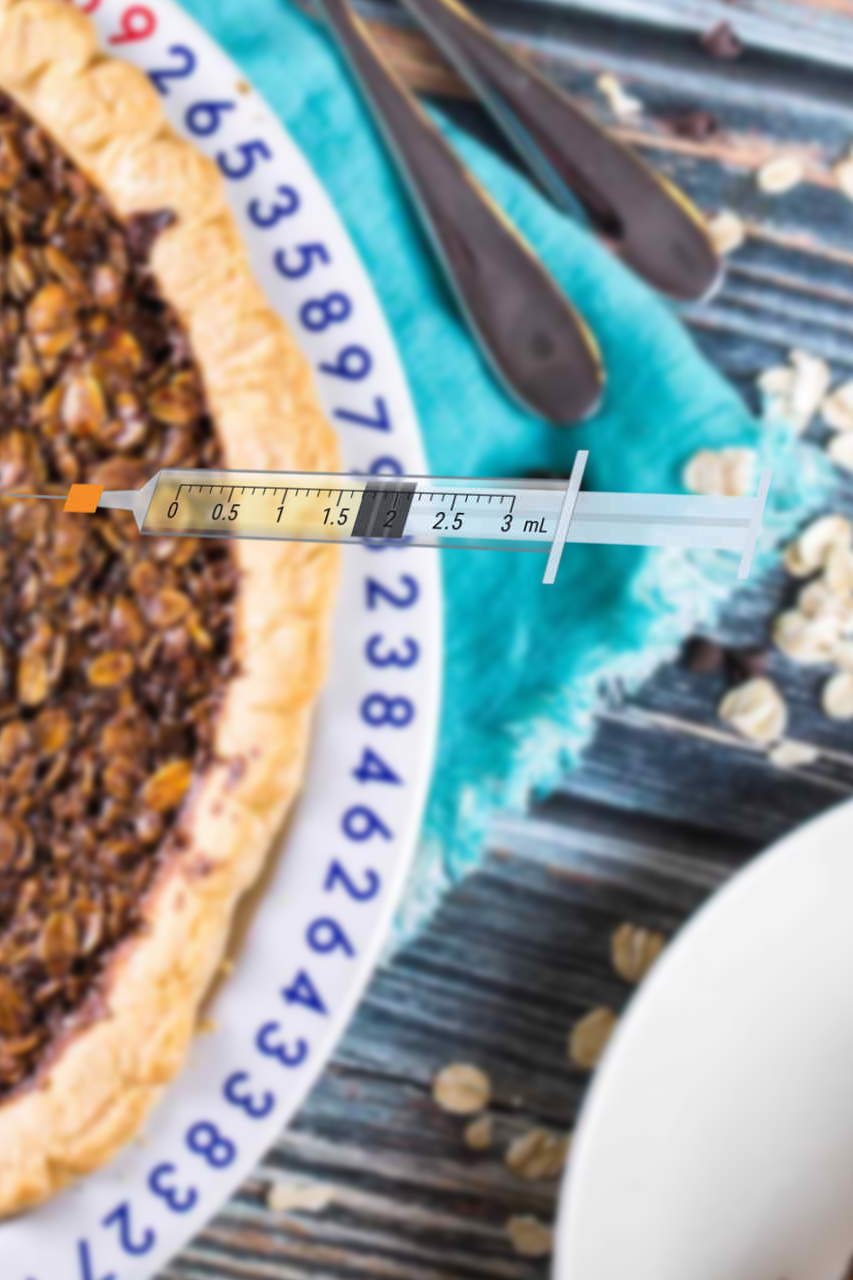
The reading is 1.7; mL
